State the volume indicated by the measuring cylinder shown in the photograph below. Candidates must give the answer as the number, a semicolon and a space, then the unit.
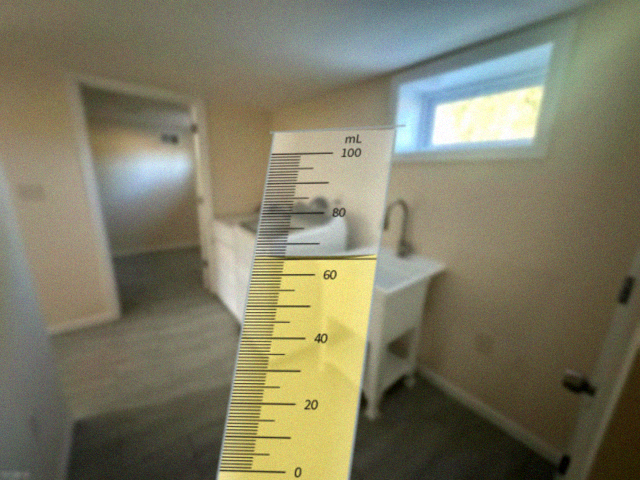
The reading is 65; mL
